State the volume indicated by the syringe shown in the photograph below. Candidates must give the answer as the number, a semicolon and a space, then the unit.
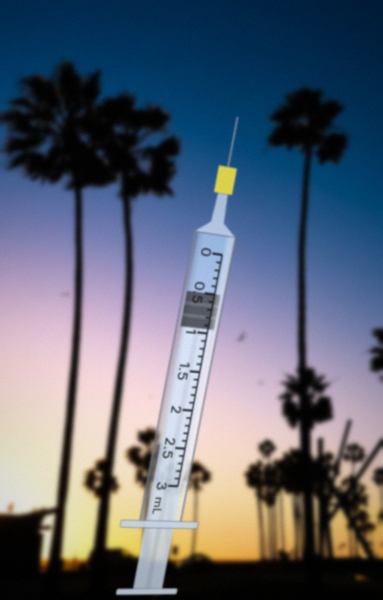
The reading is 0.5; mL
